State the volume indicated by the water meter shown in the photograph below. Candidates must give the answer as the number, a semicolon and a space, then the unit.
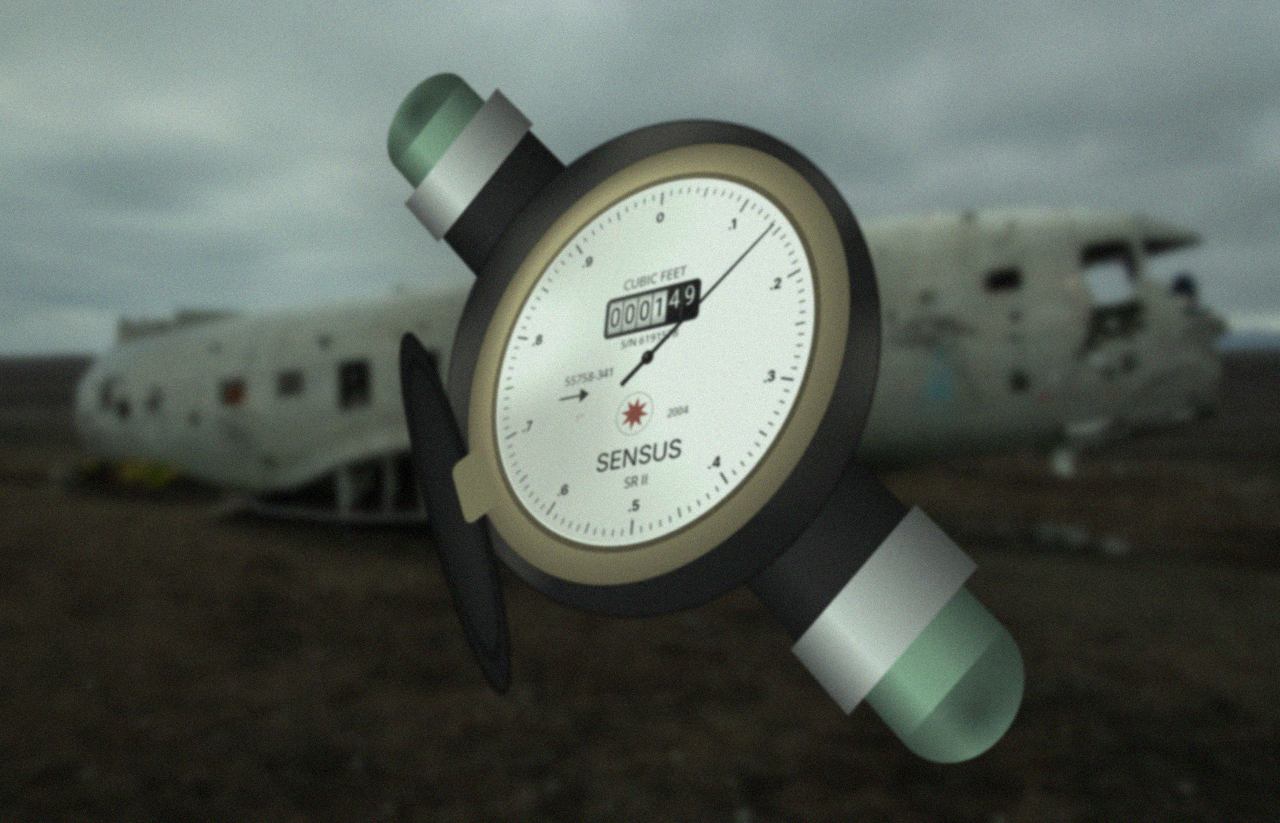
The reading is 149.14; ft³
